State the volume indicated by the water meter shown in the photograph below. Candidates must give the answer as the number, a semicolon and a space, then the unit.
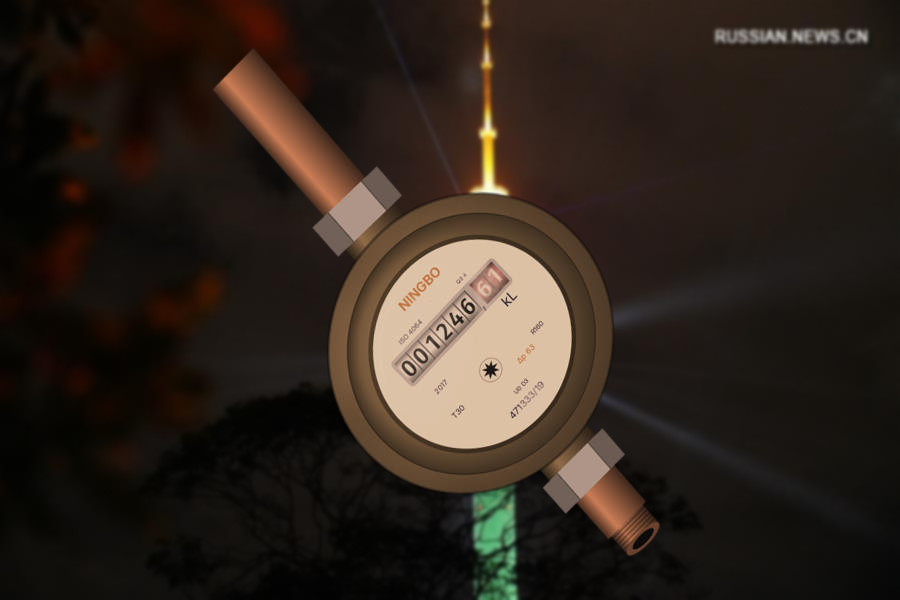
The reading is 1246.61; kL
